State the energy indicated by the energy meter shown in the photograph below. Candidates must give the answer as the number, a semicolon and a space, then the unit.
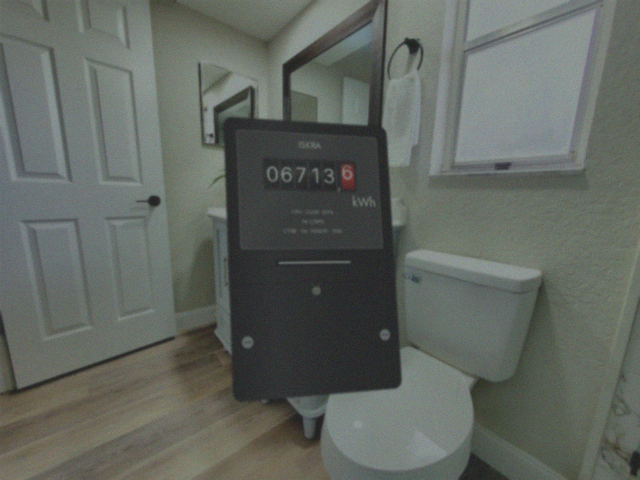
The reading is 6713.6; kWh
